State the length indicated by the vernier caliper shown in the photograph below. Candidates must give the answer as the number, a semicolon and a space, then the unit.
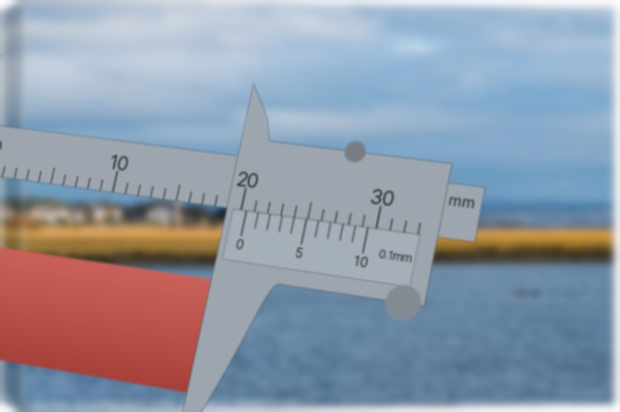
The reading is 20.4; mm
